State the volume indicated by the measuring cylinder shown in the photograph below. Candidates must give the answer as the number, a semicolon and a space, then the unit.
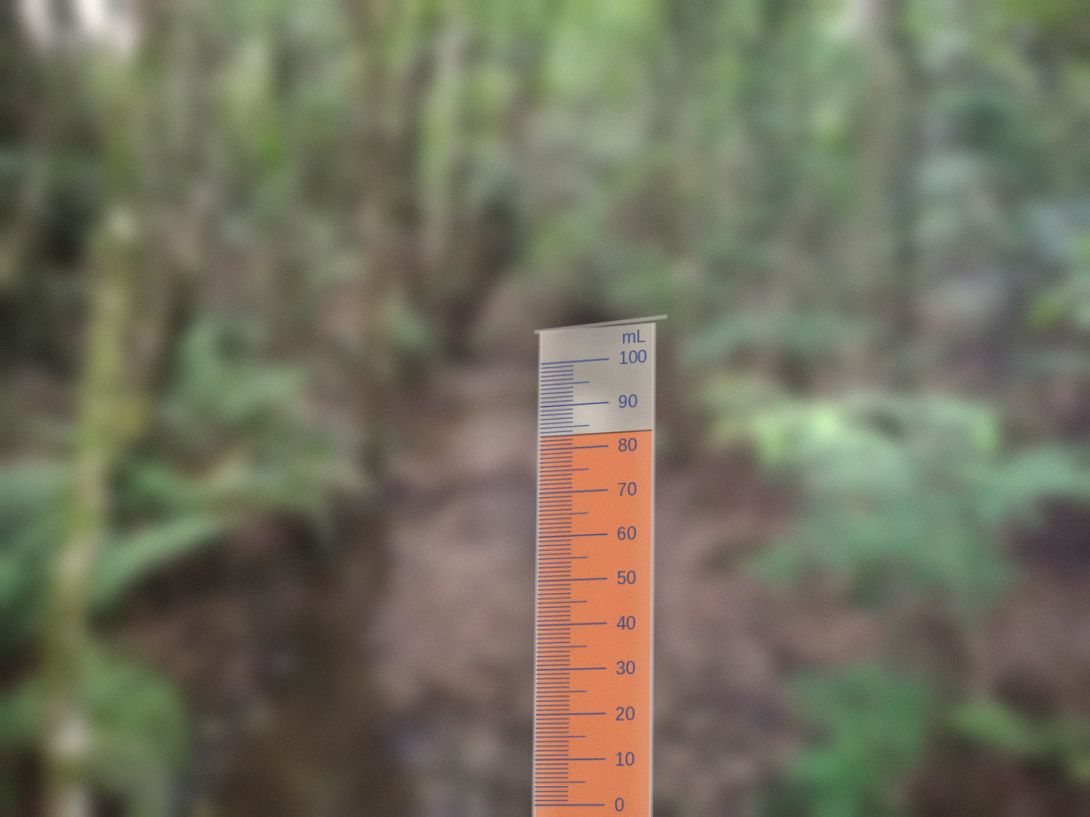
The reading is 83; mL
